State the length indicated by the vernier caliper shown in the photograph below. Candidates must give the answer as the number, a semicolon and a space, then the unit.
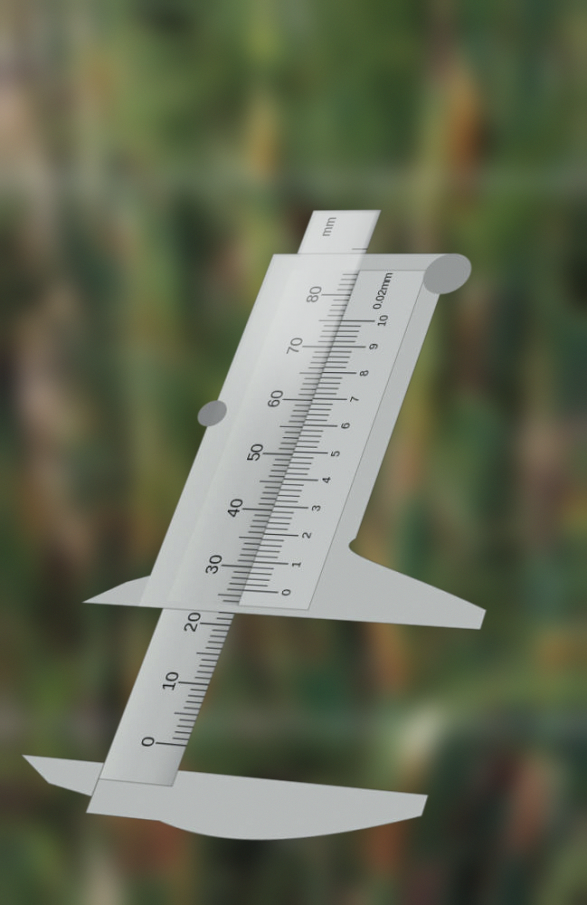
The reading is 26.0; mm
